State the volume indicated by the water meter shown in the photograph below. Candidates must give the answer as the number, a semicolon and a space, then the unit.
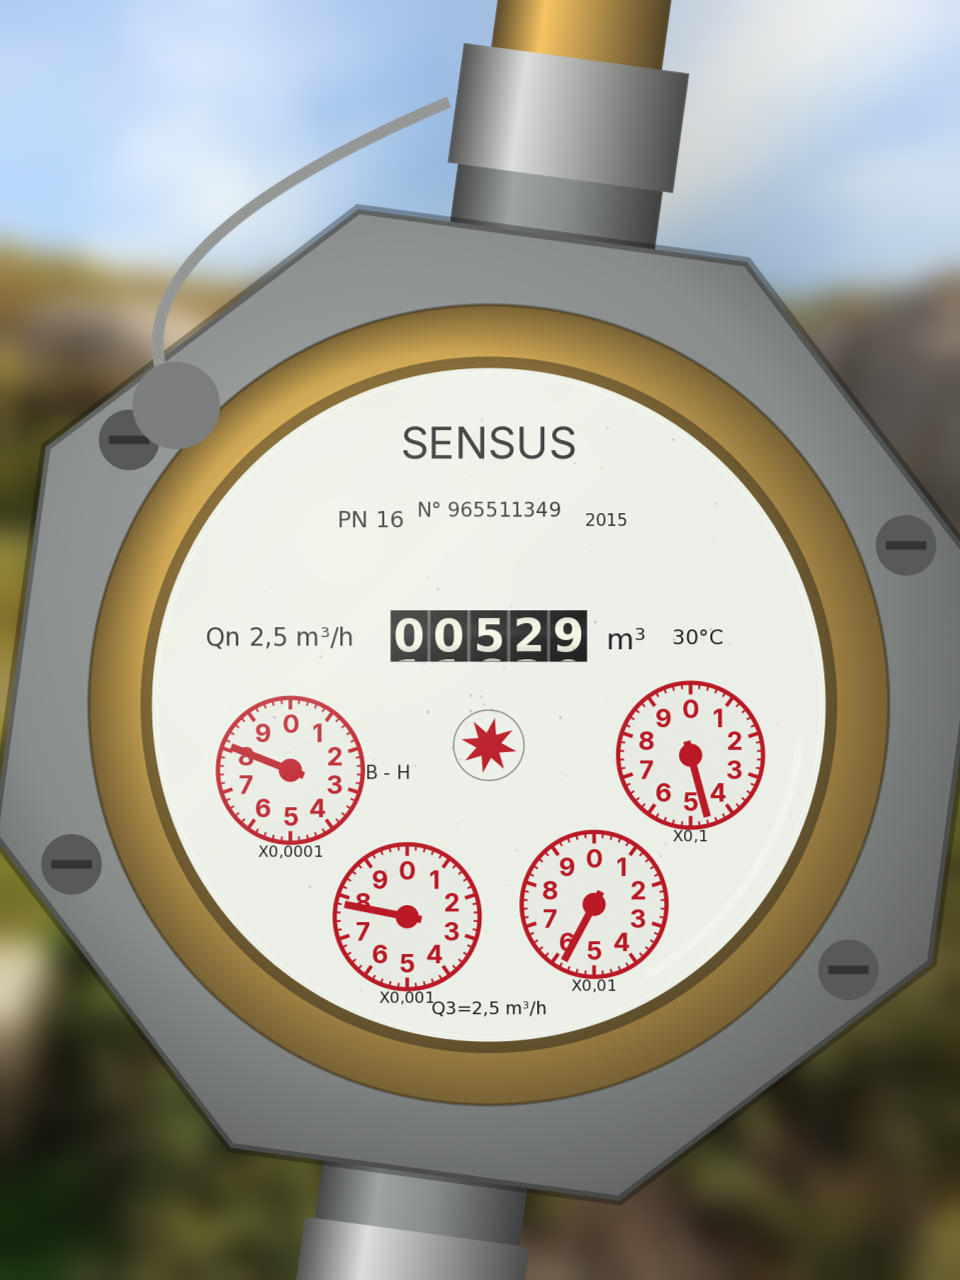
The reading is 529.4578; m³
